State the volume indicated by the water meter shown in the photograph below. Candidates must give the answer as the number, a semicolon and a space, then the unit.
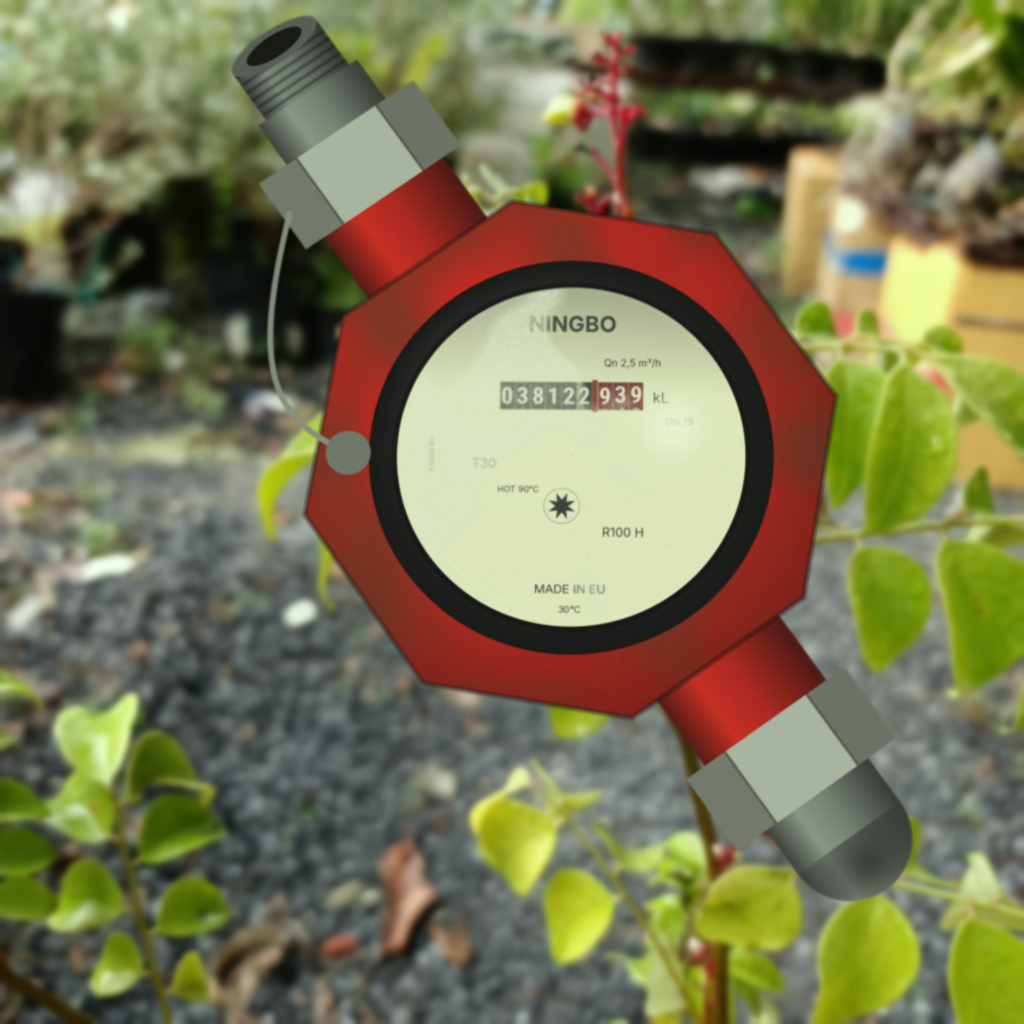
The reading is 38122.939; kL
